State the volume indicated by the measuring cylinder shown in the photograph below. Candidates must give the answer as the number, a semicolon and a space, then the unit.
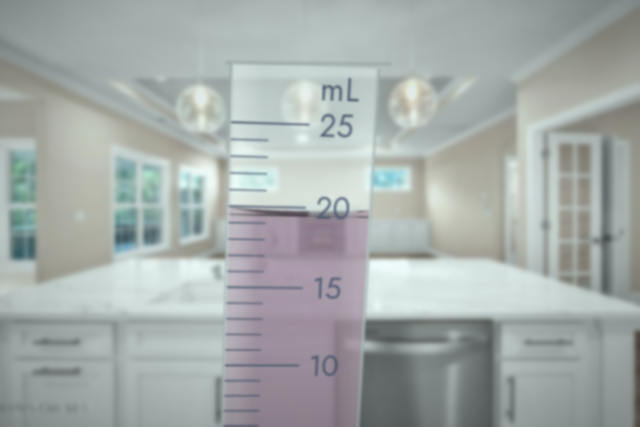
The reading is 19.5; mL
